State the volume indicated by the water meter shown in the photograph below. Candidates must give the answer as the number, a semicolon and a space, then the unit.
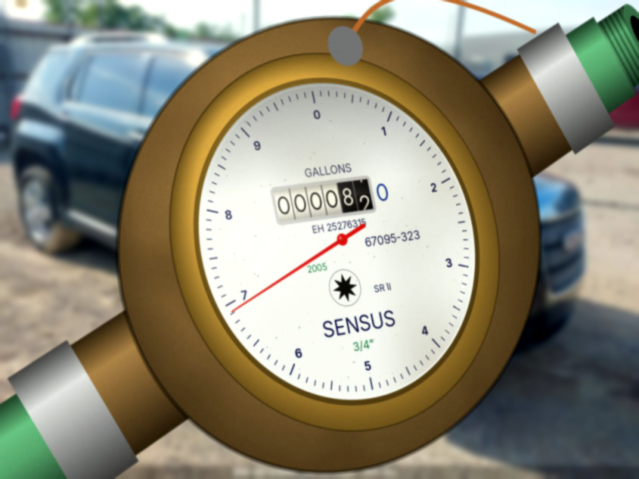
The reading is 816.9; gal
